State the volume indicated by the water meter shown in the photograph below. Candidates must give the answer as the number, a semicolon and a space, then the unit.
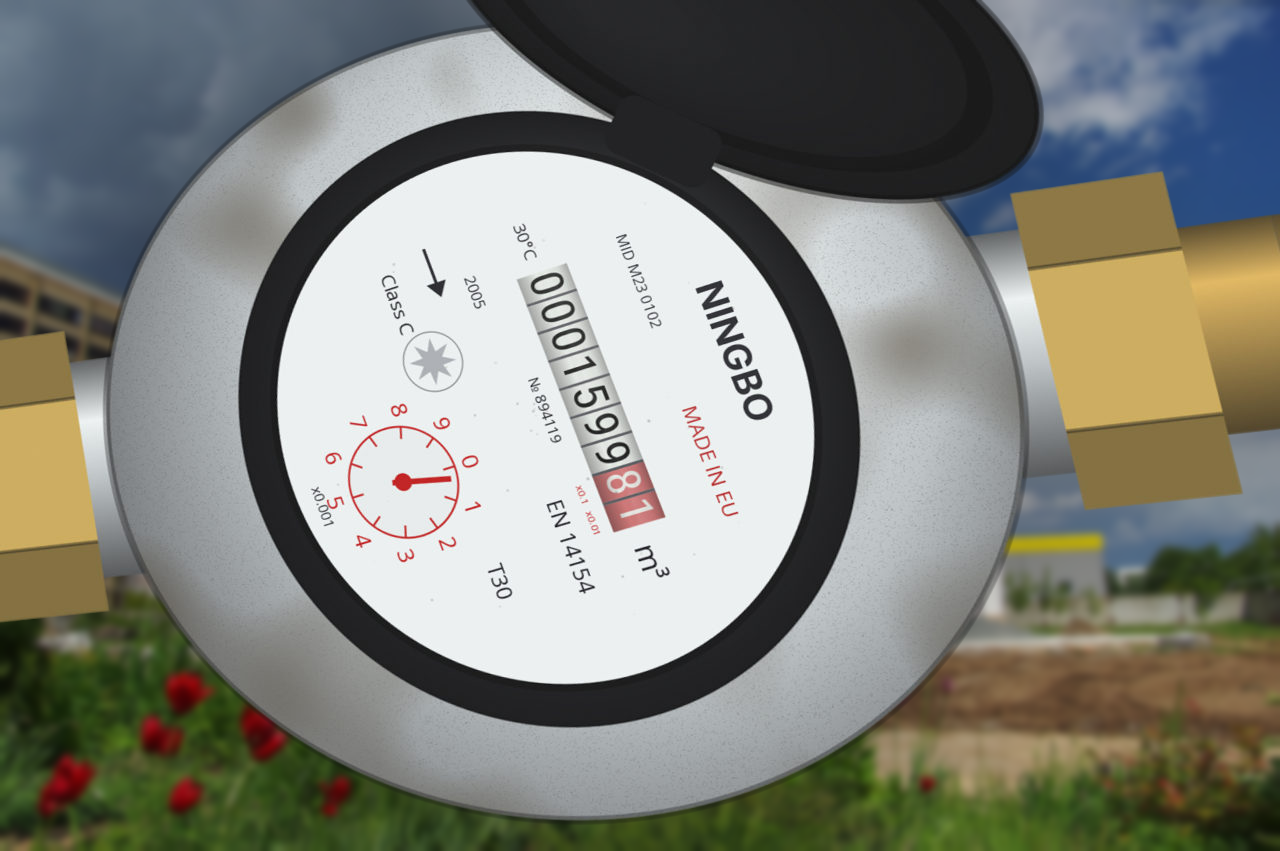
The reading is 1599.810; m³
